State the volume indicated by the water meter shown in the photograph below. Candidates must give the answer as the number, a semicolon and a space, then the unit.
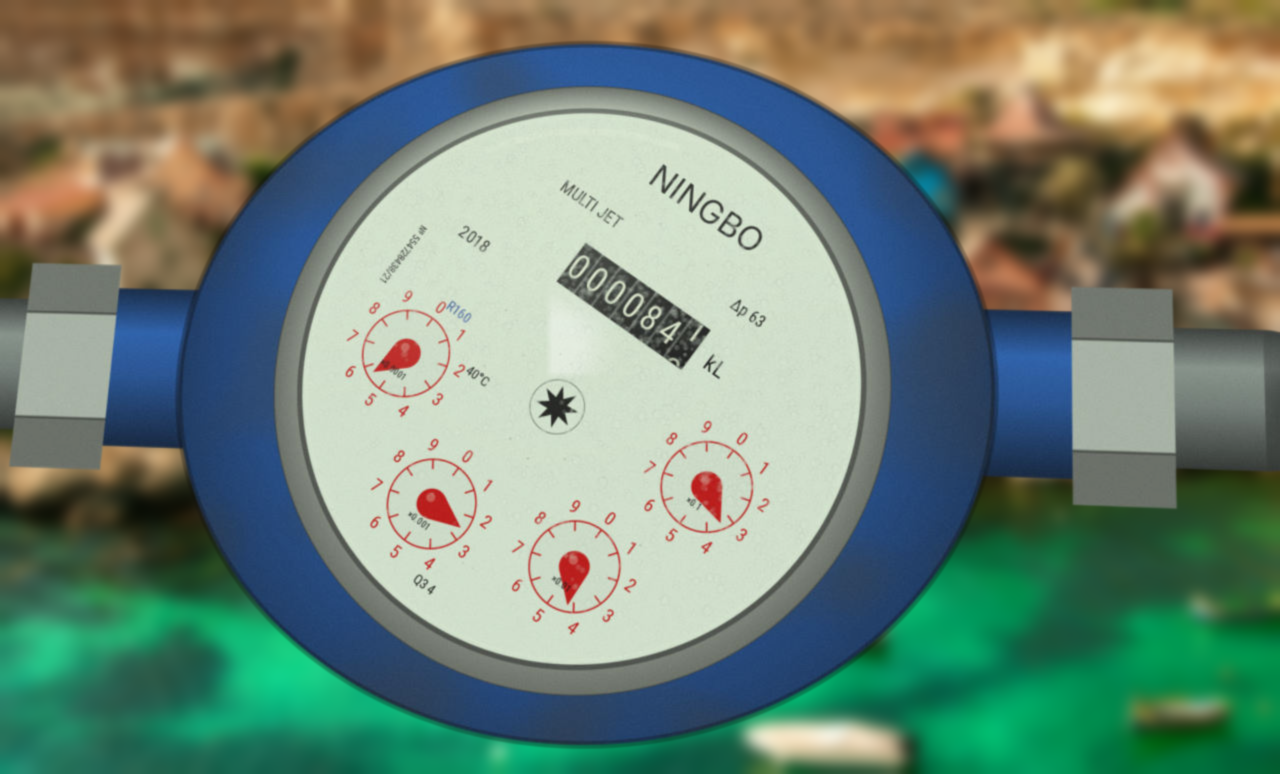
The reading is 841.3425; kL
